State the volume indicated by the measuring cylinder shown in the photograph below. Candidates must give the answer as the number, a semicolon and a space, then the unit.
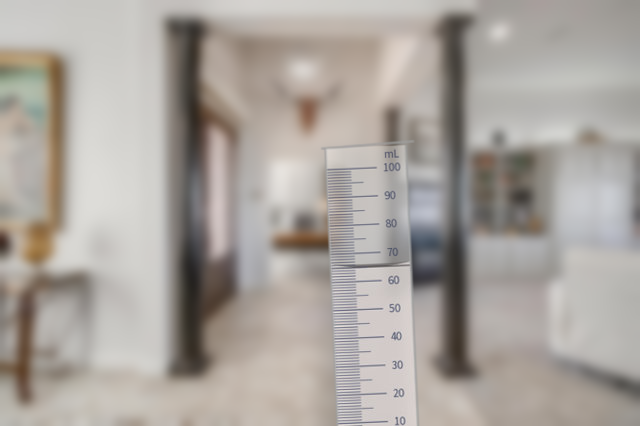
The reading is 65; mL
